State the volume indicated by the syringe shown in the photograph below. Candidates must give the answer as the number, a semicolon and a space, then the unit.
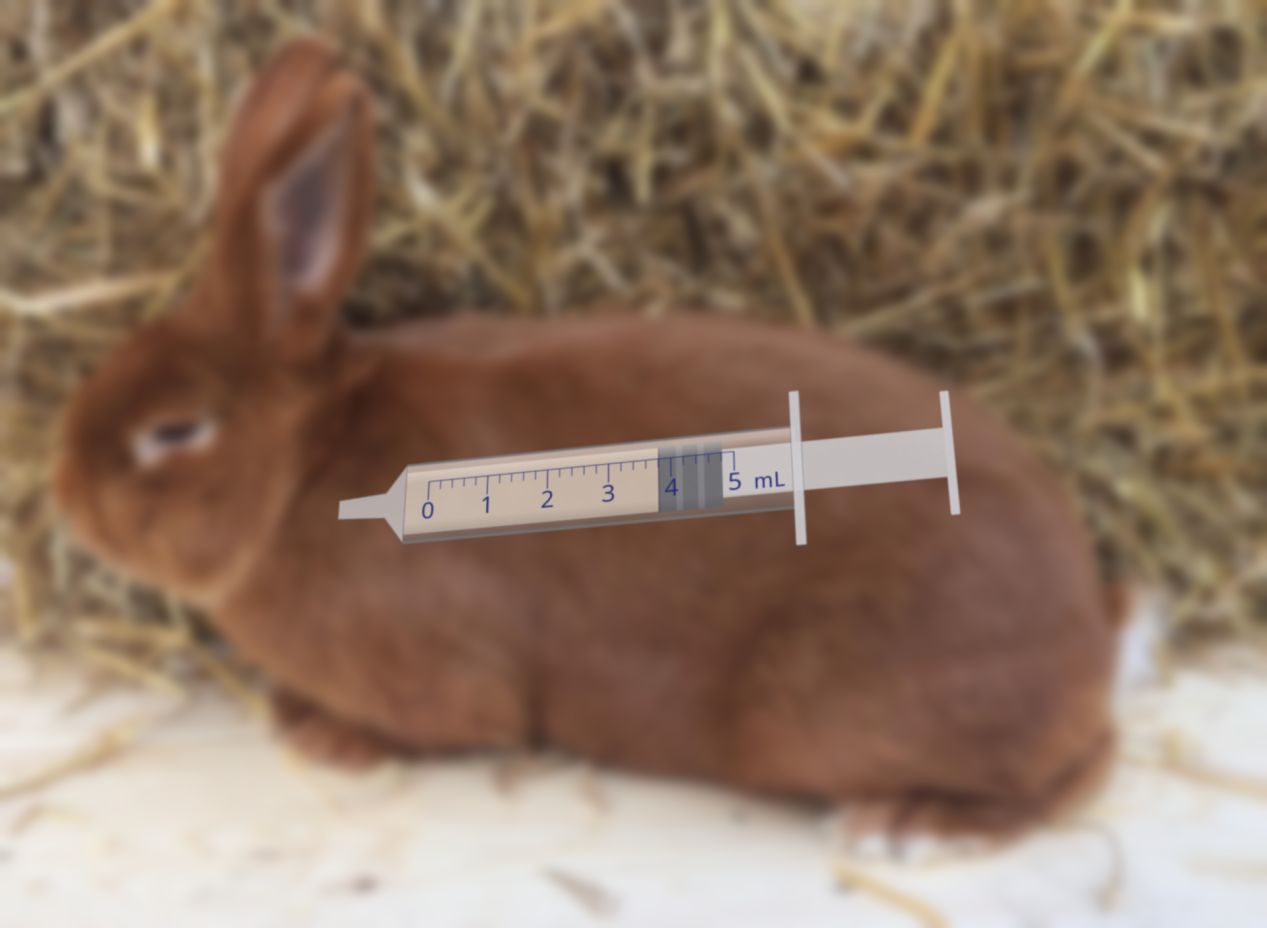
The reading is 3.8; mL
